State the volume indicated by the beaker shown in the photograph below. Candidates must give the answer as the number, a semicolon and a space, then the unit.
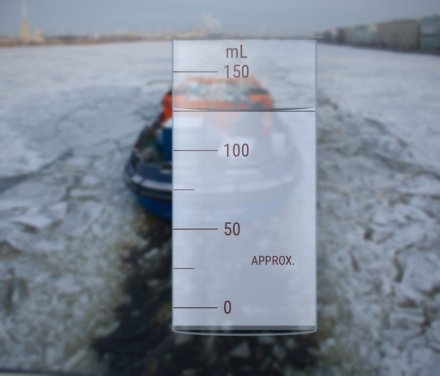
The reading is 125; mL
